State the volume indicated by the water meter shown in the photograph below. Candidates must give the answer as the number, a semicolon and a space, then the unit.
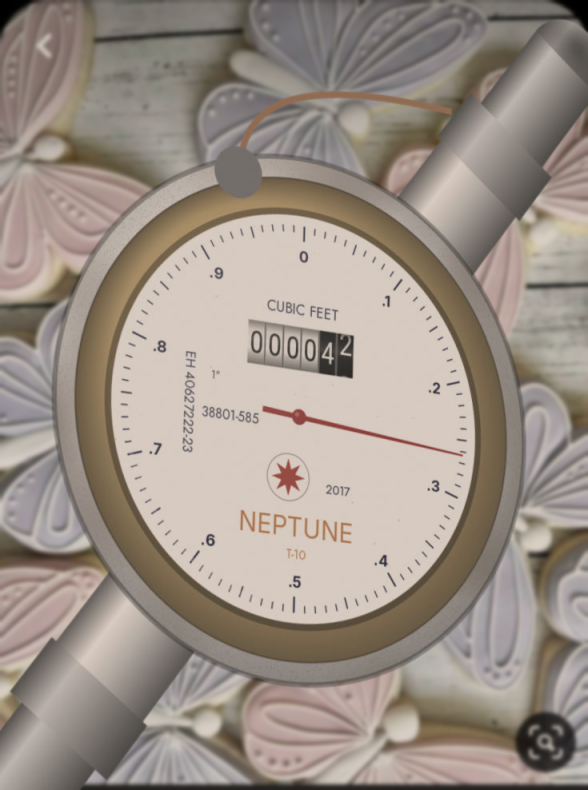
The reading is 42.26; ft³
